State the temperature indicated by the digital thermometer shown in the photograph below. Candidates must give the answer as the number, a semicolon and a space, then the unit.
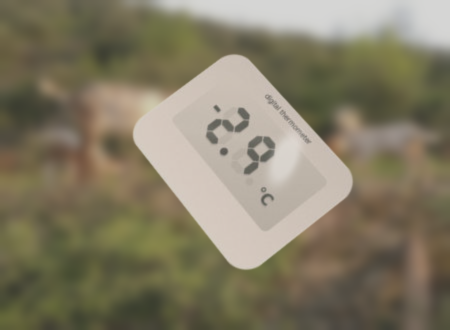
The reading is -2.9; °C
